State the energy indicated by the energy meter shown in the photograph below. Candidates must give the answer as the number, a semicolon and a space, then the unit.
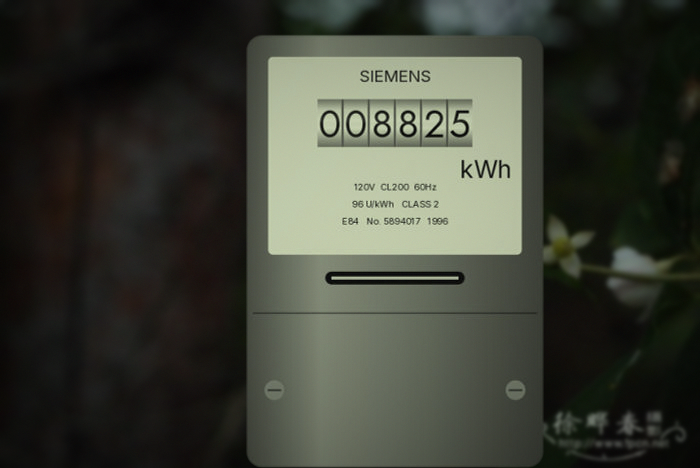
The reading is 8825; kWh
